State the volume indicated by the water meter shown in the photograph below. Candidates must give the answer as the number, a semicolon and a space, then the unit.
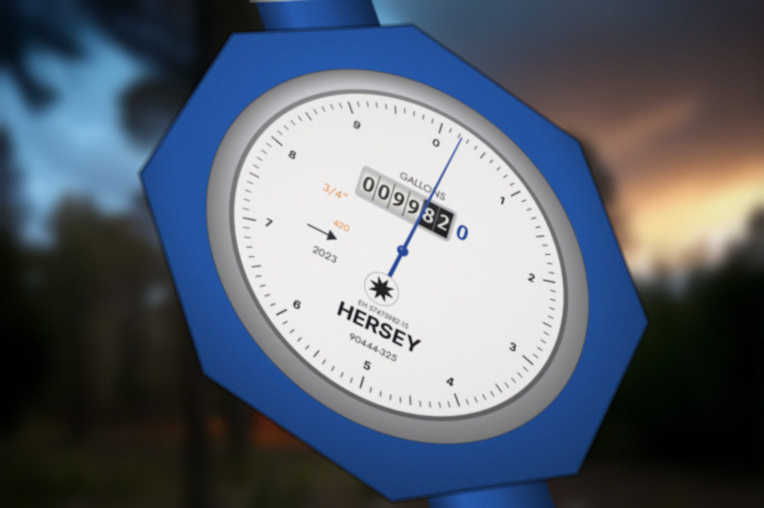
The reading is 99820.2; gal
